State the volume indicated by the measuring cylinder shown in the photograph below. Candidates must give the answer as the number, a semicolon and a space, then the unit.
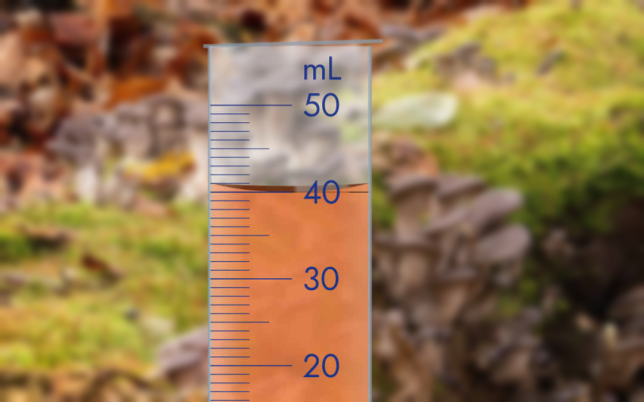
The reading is 40; mL
